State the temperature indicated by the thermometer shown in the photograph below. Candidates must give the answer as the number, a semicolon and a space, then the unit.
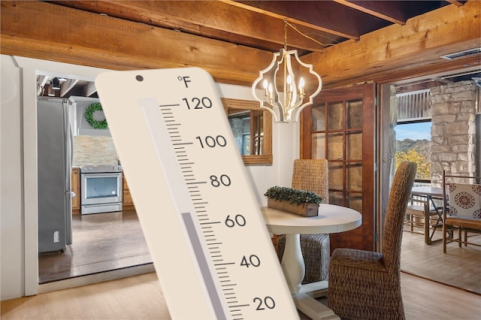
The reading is 66; °F
